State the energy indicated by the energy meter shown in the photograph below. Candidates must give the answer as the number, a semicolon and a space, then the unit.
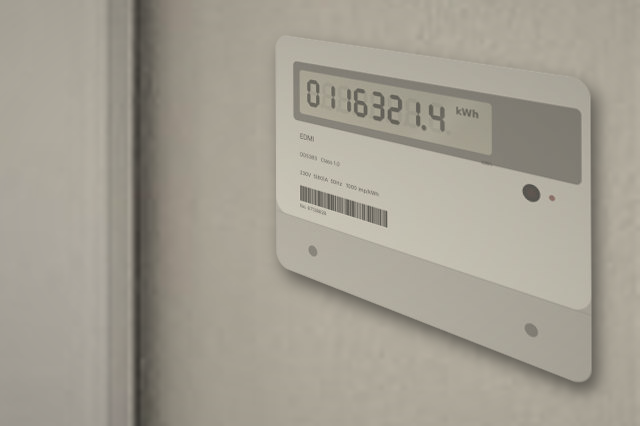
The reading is 116321.4; kWh
